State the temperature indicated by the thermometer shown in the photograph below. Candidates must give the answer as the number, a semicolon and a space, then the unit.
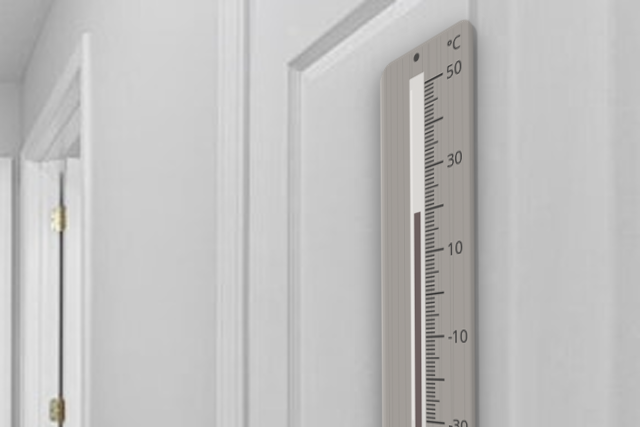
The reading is 20; °C
